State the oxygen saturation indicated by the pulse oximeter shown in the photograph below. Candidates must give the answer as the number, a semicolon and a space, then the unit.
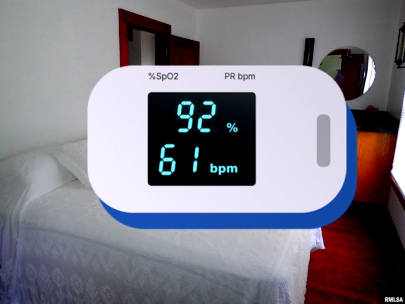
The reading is 92; %
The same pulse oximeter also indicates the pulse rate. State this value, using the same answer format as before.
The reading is 61; bpm
